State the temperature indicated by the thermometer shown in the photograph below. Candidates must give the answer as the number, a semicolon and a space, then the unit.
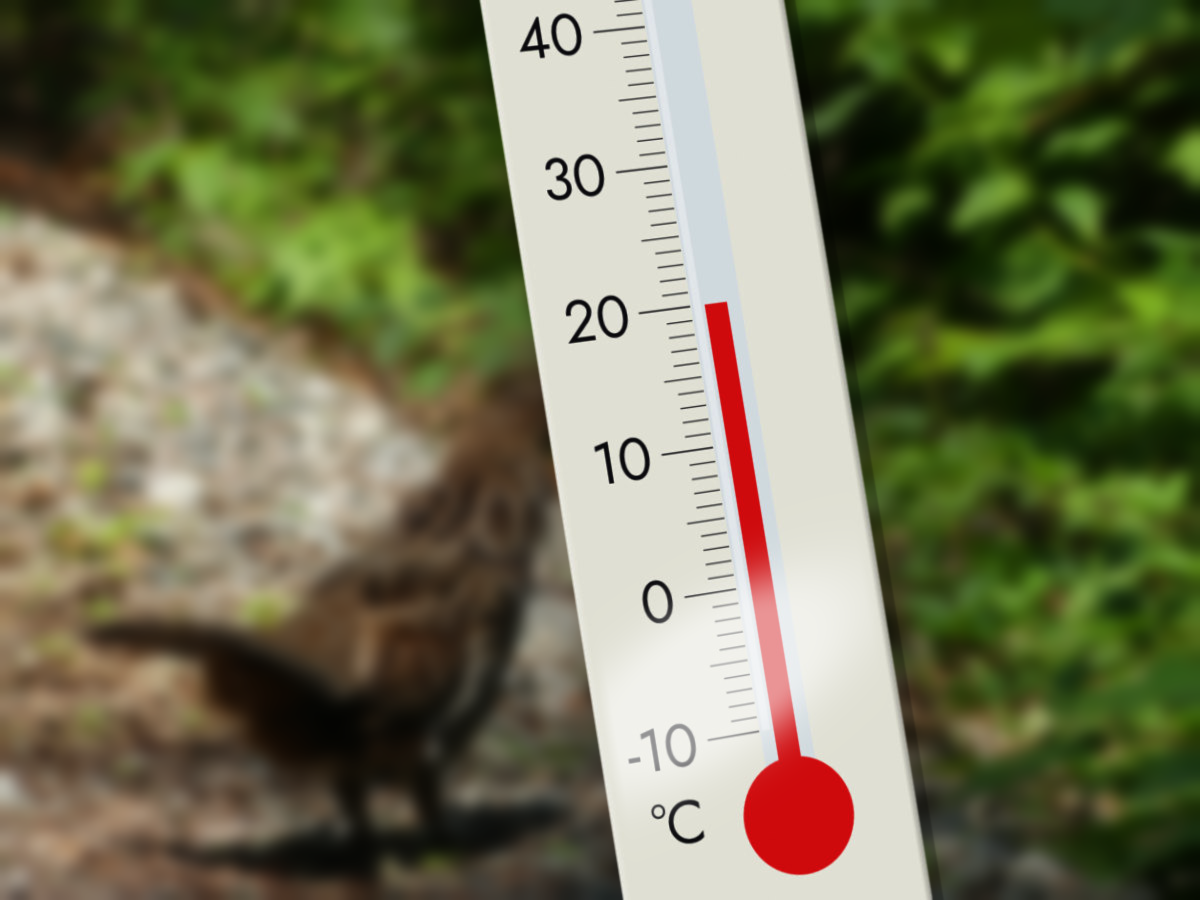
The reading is 20; °C
